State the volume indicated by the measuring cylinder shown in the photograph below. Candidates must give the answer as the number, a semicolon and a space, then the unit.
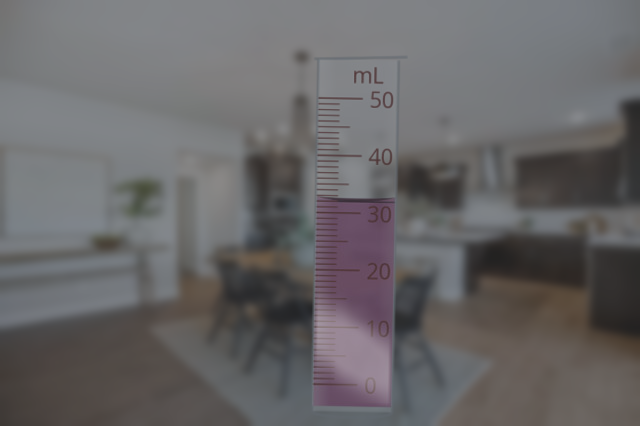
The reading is 32; mL
